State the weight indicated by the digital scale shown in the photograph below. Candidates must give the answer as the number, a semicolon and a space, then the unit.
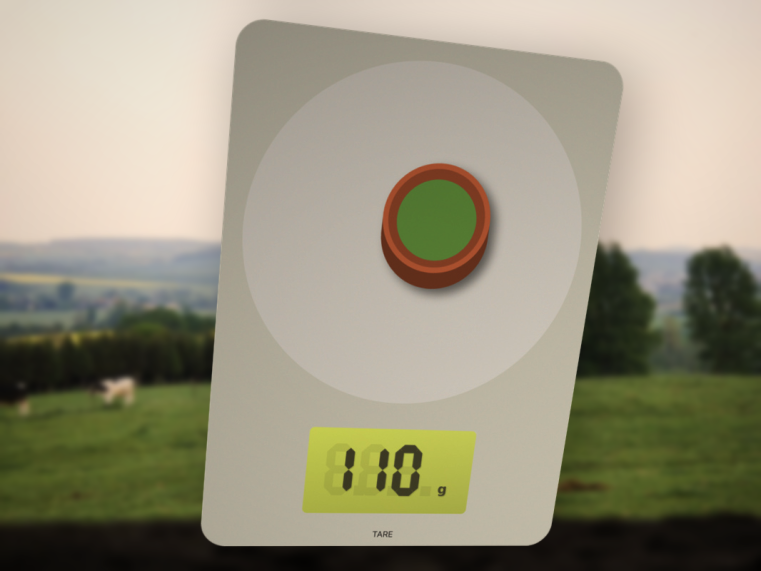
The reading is 110; g
